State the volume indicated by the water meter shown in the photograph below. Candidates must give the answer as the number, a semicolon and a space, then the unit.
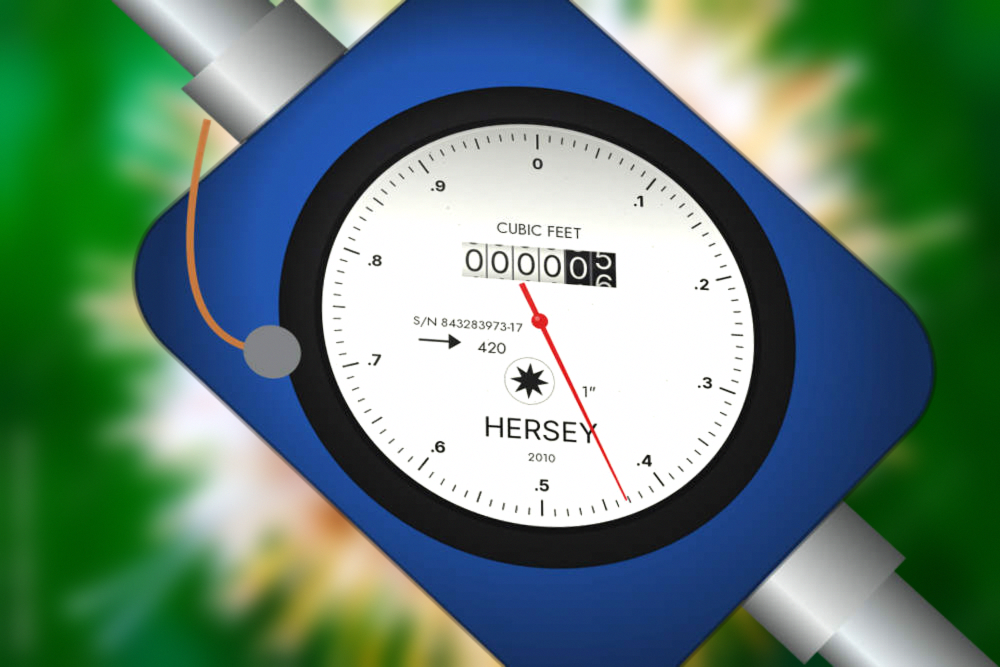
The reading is 5.43; ft³
